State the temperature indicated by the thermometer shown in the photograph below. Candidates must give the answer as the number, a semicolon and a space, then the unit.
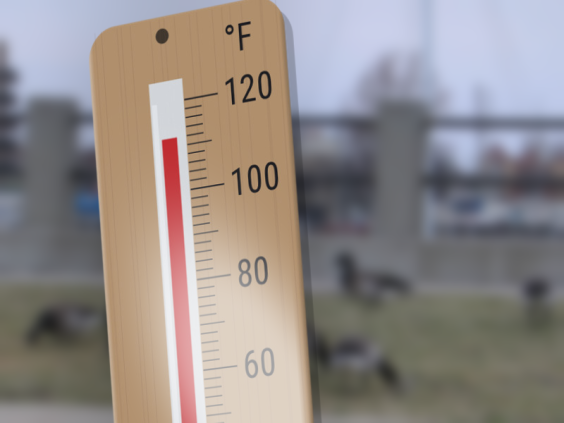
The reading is 112; °F
